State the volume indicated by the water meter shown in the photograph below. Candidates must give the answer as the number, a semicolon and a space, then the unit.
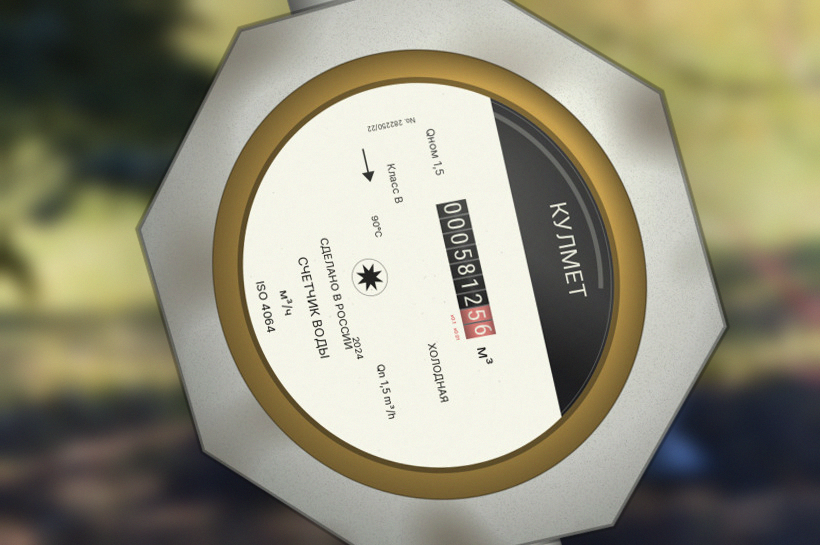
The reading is 5812.56; m³
